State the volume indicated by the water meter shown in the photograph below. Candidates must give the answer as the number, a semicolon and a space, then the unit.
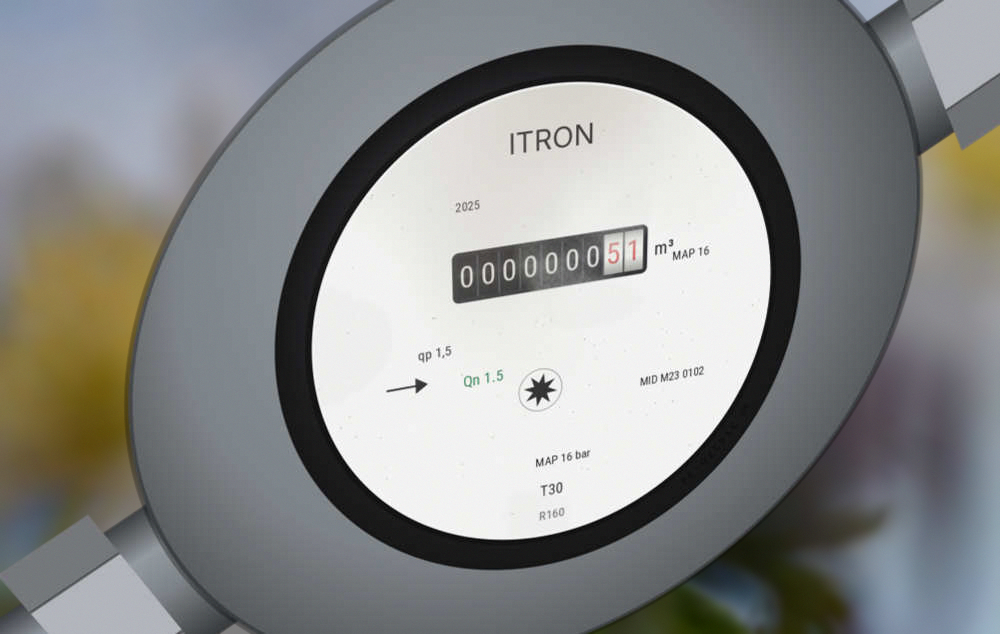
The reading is 0.51; m³
